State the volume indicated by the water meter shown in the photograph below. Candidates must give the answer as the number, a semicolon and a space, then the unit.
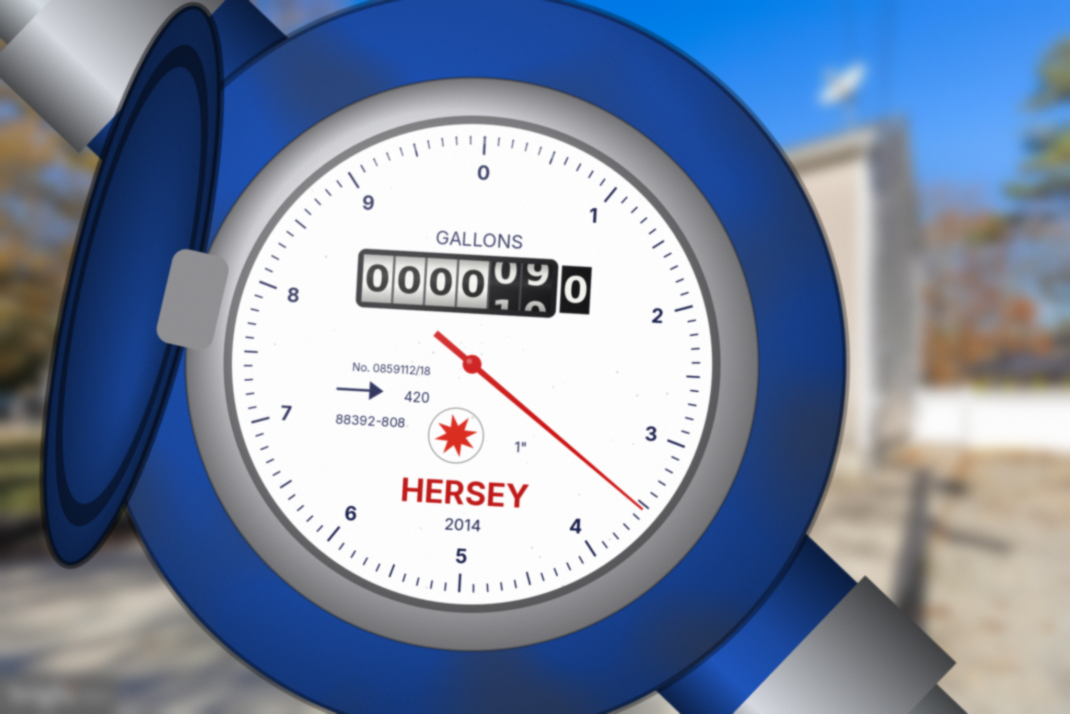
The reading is 93.5; gal
